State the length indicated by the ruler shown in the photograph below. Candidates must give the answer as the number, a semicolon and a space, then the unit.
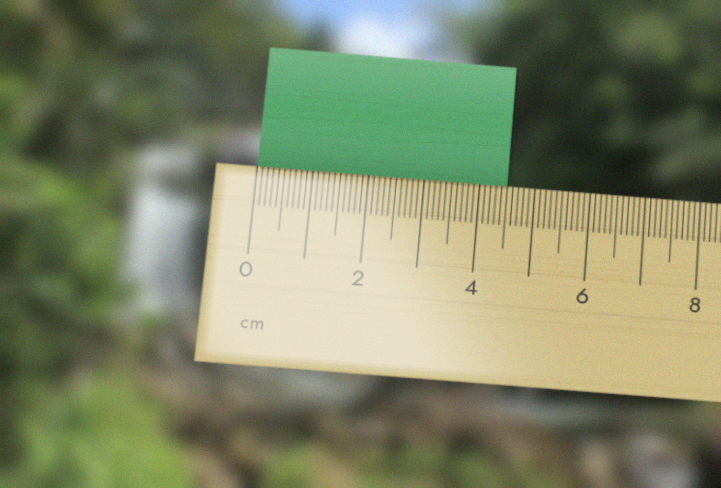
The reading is 4.5; cm
